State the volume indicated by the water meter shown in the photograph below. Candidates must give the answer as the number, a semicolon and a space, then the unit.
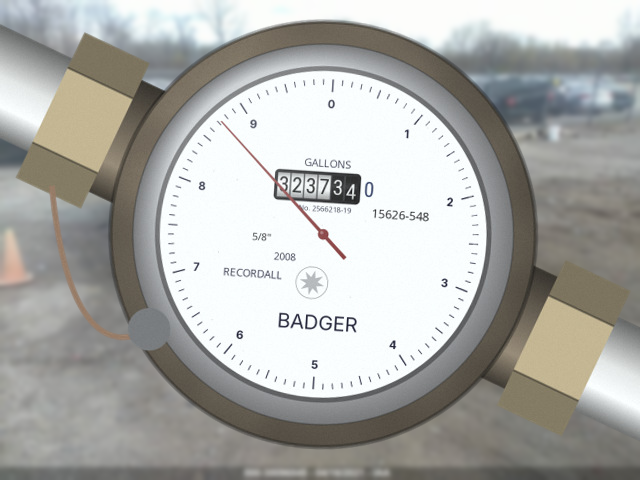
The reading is 3237338.7; gal
